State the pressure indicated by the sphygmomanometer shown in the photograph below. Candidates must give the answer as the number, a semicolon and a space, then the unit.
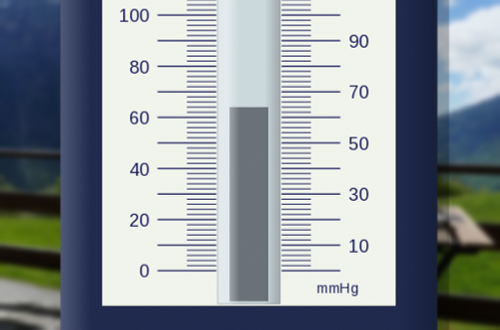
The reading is 64; mmHg
